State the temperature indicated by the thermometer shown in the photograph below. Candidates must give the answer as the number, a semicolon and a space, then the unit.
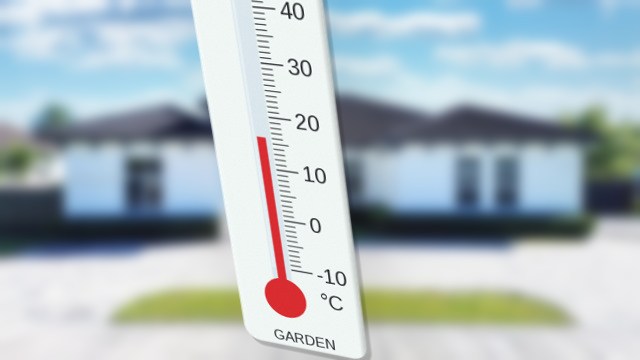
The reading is 16; °C
